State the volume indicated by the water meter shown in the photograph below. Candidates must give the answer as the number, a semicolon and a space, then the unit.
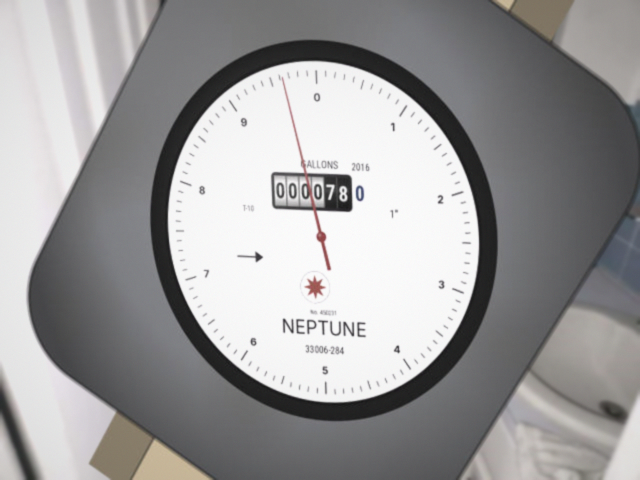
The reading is 779.6; gal
